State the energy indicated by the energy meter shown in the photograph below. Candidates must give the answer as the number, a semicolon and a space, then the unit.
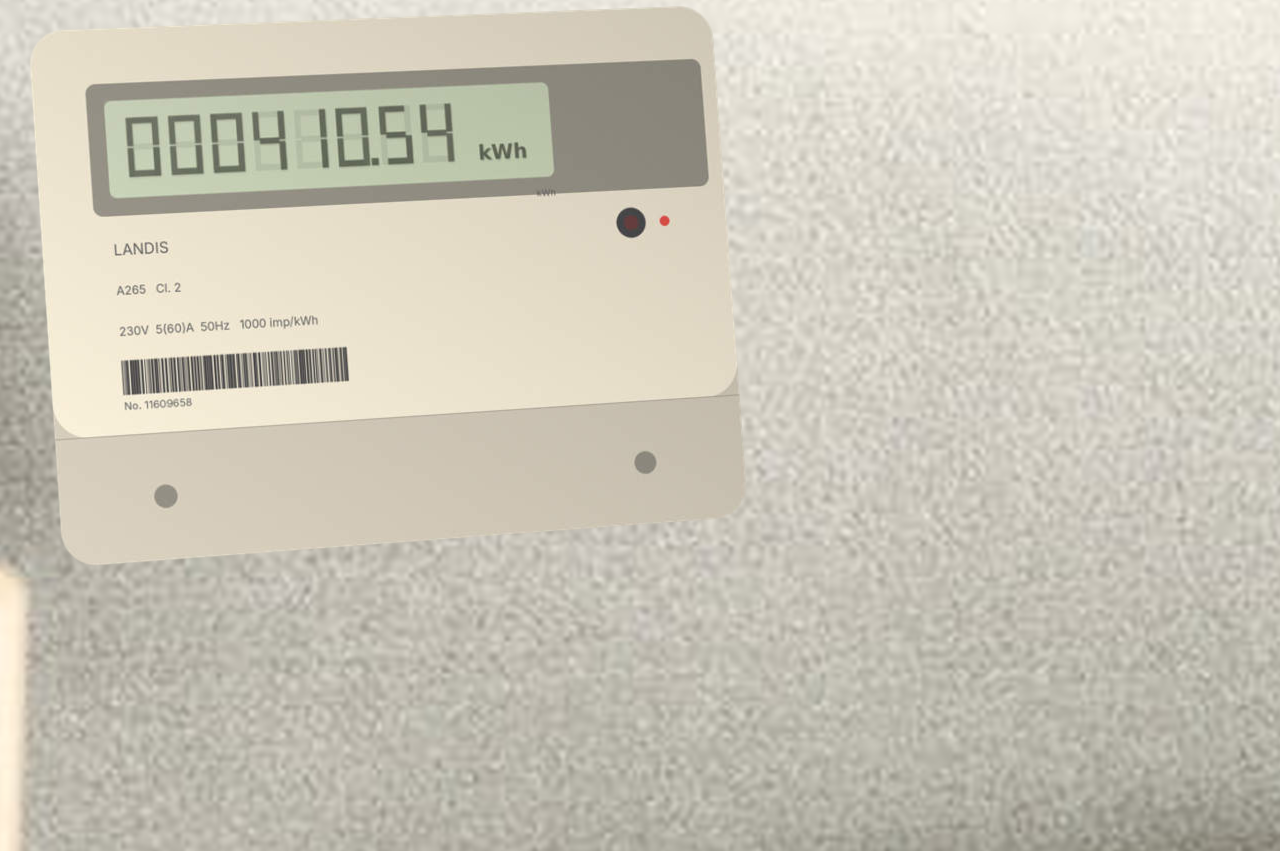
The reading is 410.54; kWh
